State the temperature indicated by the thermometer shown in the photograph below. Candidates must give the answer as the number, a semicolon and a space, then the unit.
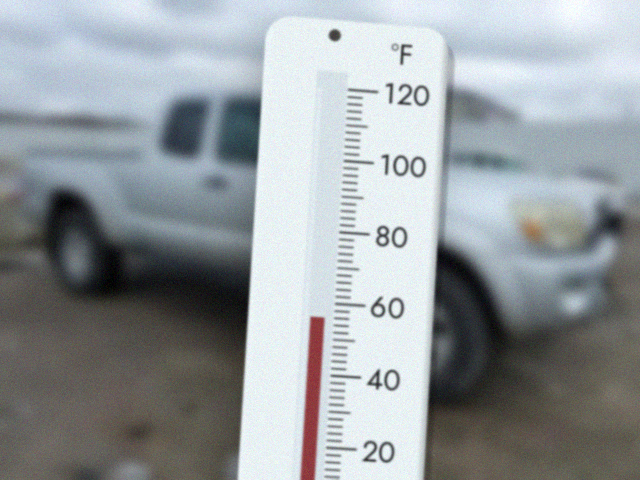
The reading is 56; °F
